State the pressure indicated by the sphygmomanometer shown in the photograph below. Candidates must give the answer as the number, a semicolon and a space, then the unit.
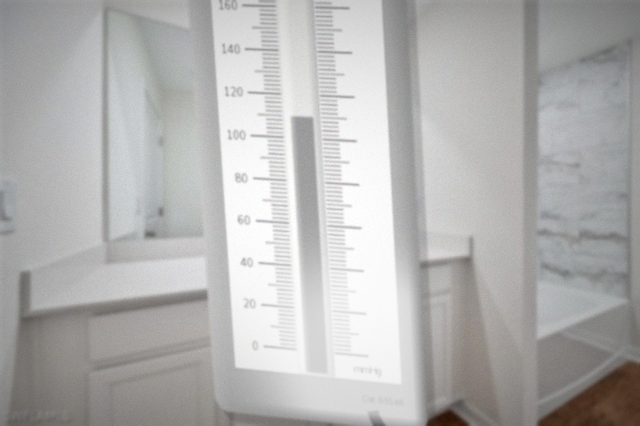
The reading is 110; mmHg
